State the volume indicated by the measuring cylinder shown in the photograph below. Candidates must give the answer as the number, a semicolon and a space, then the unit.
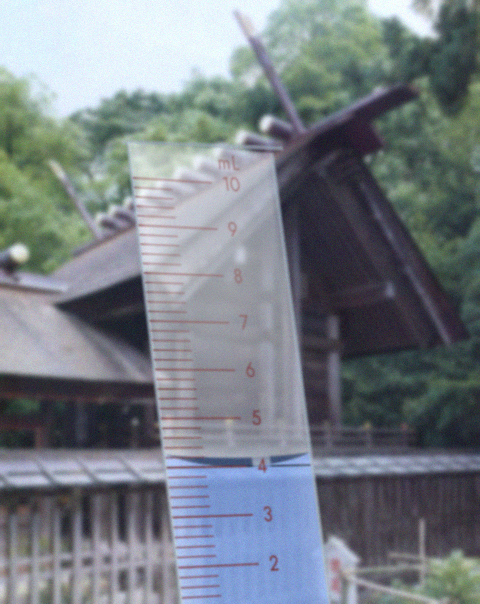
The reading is 4; mL
